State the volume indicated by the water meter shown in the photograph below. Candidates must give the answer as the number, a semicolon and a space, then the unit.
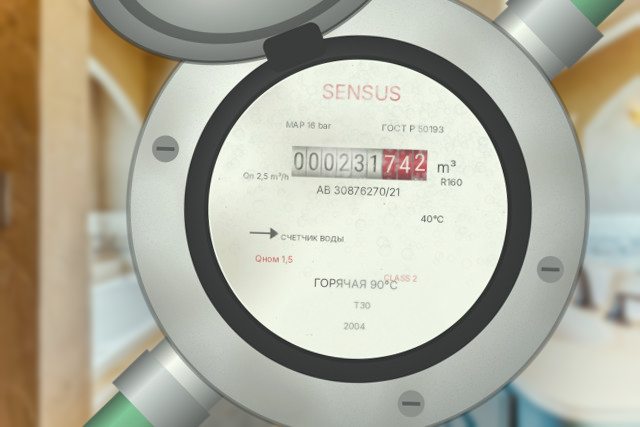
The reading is 231.742; m³
